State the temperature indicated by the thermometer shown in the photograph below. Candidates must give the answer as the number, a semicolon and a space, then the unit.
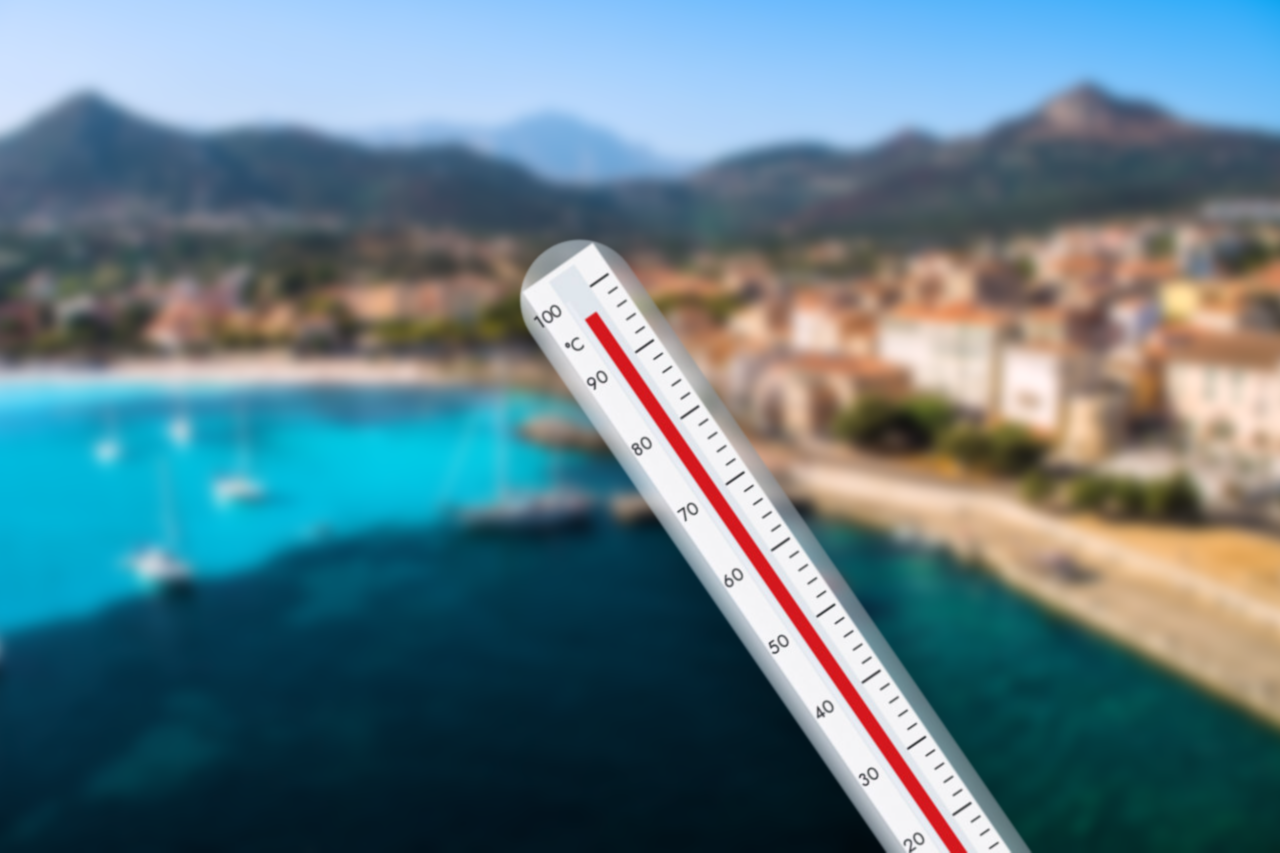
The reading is 97; °C
